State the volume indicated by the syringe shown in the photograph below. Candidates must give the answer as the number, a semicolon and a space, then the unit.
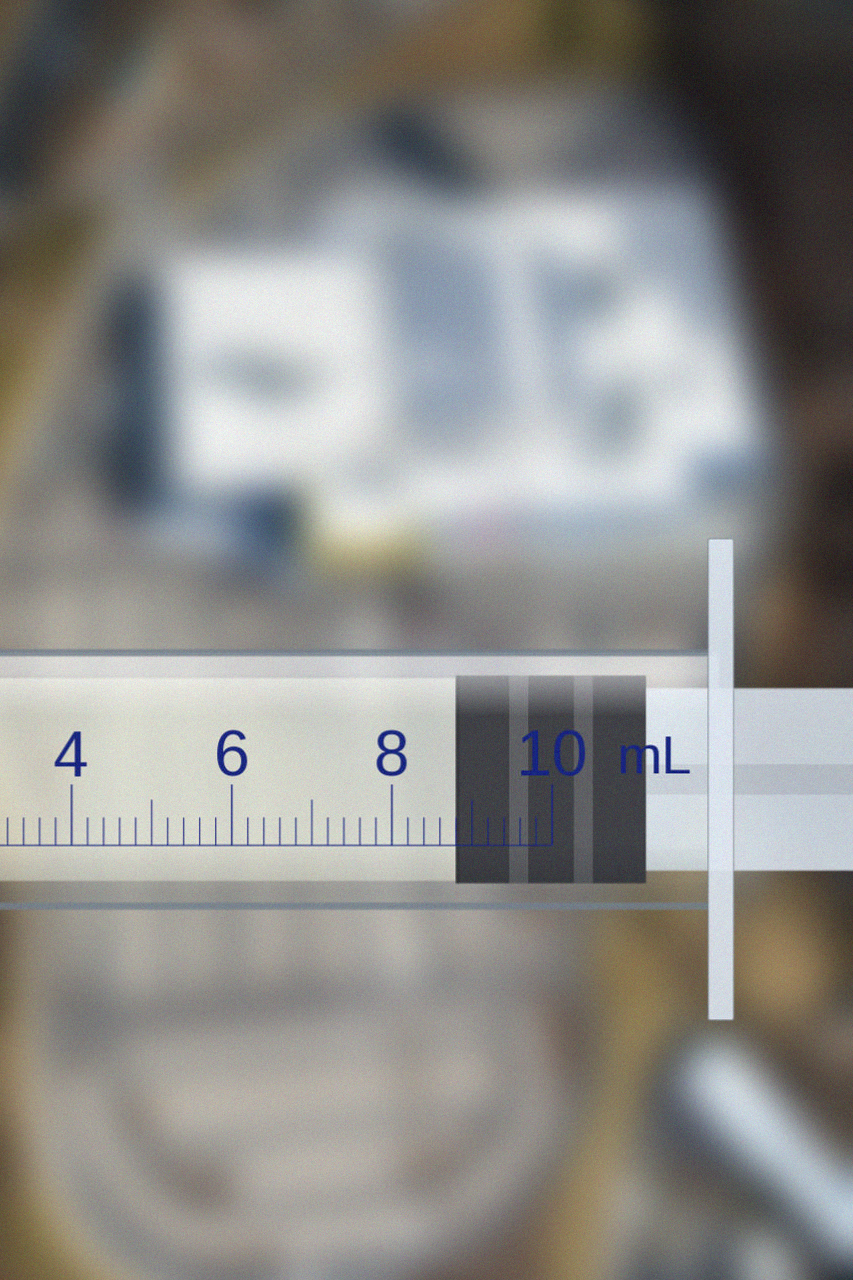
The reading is 8.8; mL
